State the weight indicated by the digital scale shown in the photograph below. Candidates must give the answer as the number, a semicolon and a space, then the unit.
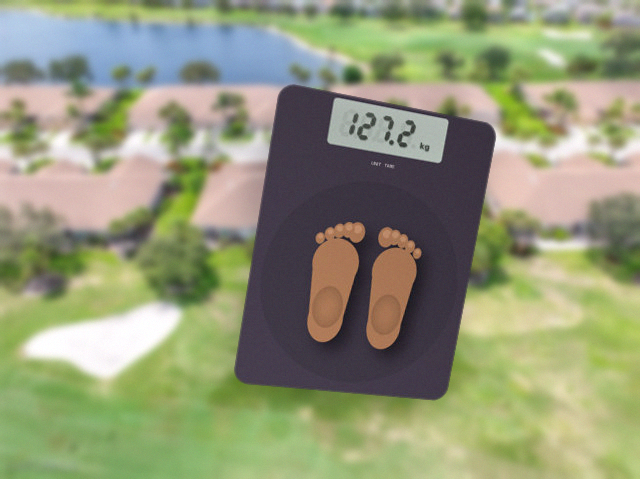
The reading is 127.2; kg
